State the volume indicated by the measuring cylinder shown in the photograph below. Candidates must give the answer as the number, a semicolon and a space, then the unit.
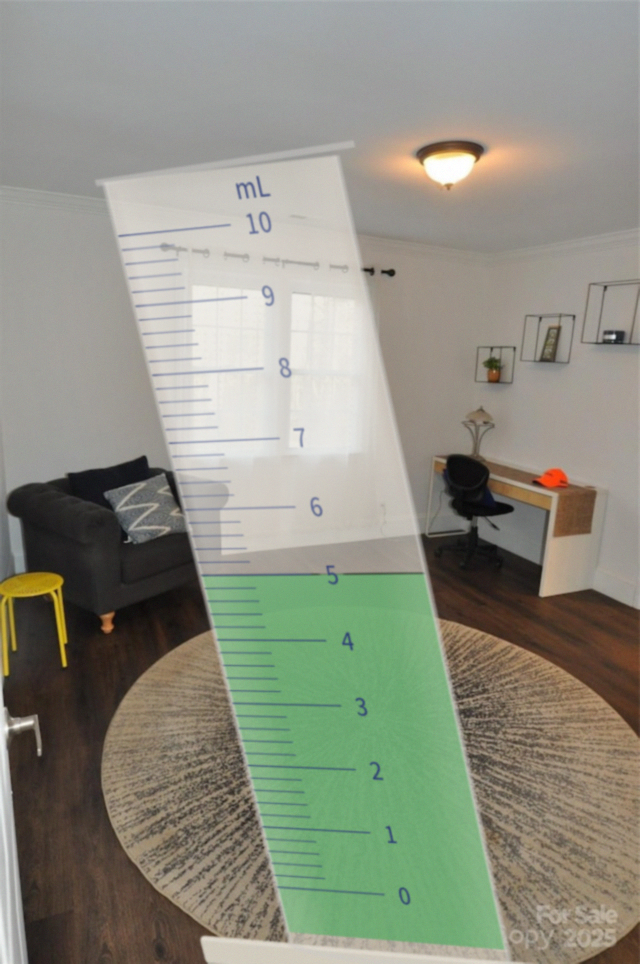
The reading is 5; mL
